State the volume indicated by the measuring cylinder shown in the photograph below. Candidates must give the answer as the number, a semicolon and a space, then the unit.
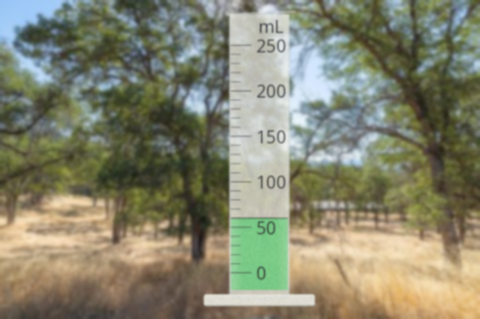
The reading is 60; mL
